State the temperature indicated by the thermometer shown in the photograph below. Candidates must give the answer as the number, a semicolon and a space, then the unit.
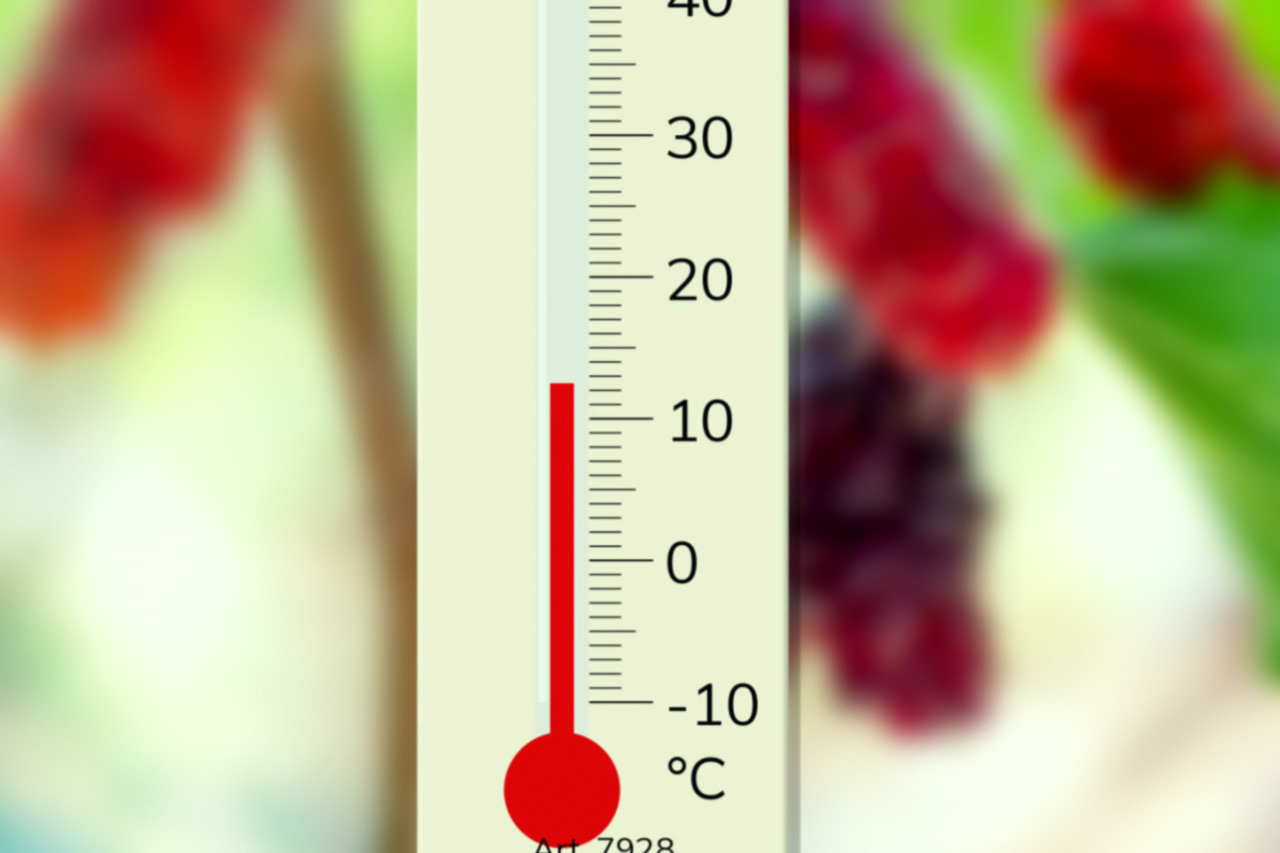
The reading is 12.5; °C
